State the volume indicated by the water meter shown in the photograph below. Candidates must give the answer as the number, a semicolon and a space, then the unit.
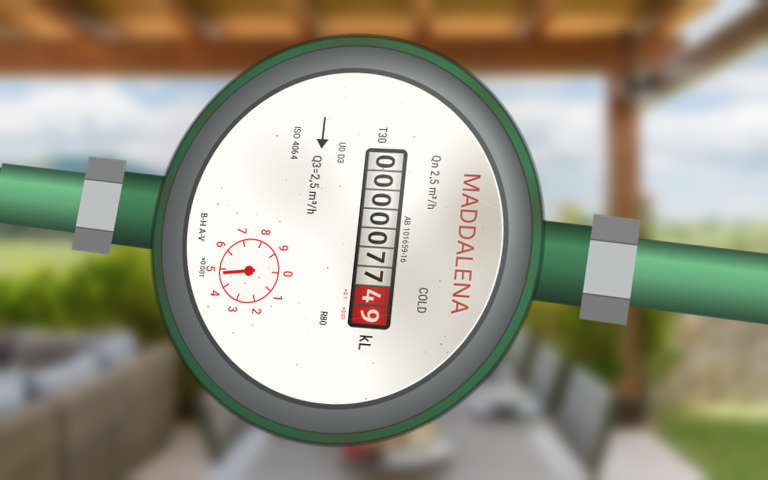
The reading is 77.494; kL
